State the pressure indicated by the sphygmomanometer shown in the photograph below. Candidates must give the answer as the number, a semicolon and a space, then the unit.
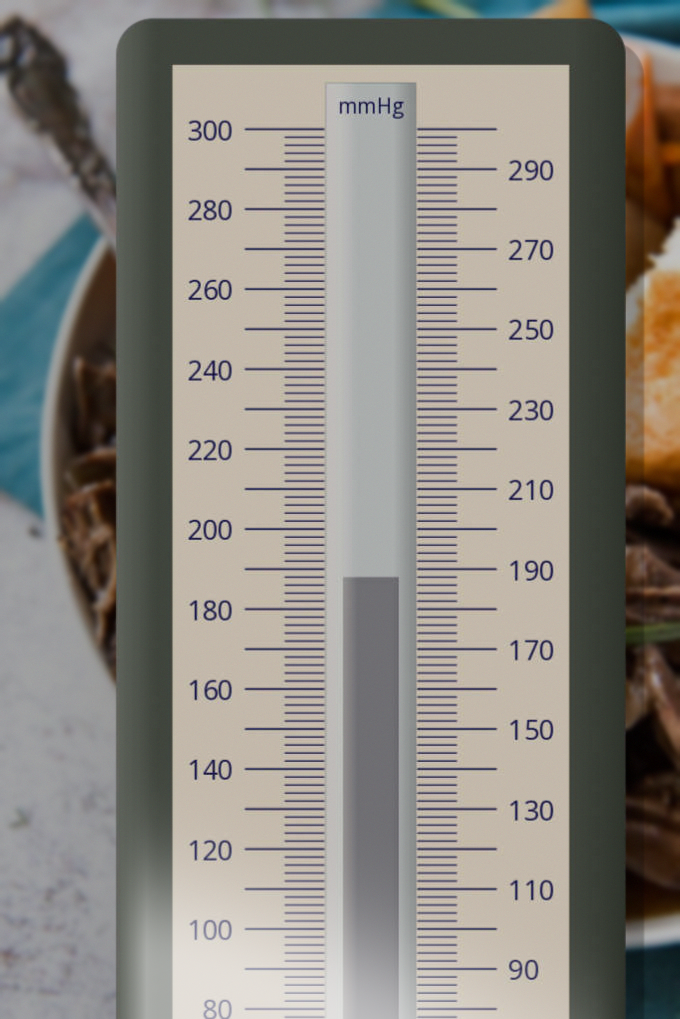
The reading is 188; mmHg
